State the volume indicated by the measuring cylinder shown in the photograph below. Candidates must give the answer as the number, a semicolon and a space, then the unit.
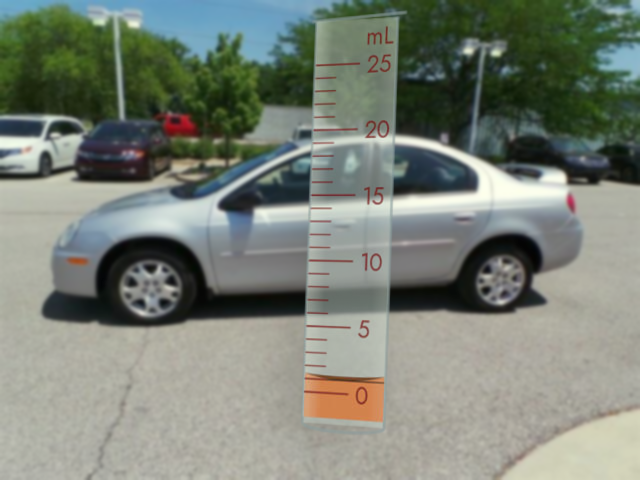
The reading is 1; mL
